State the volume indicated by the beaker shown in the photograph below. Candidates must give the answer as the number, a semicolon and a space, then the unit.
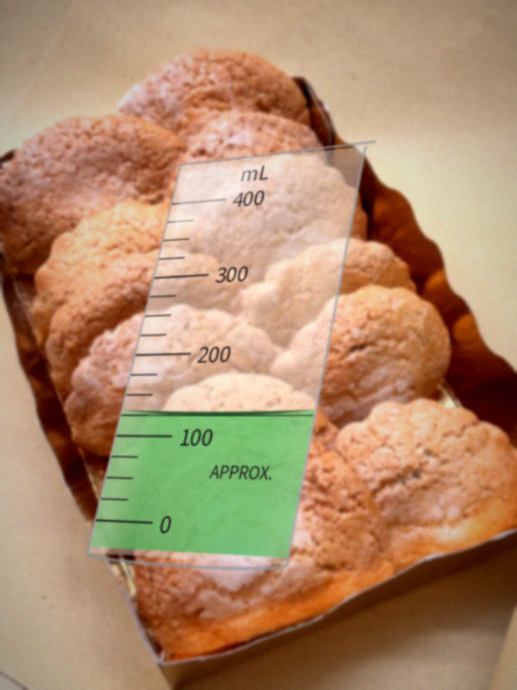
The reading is 125; mL
